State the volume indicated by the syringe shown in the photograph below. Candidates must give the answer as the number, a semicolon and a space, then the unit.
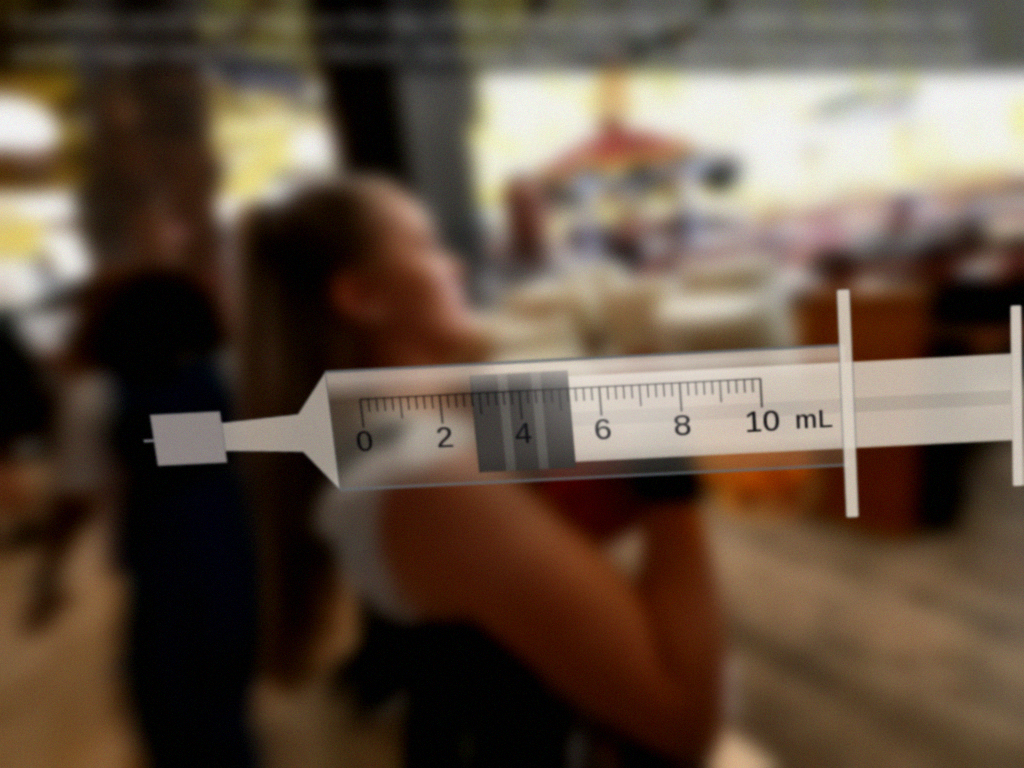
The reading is 2.8; mL
